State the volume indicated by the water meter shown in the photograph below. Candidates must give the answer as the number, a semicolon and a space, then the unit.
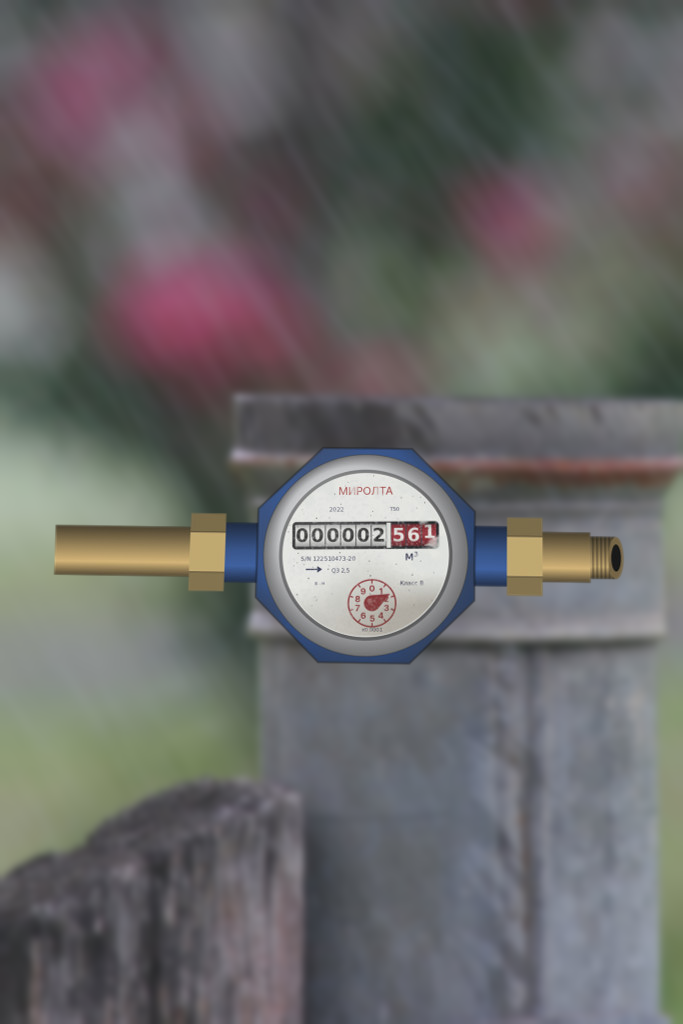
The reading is 2.5611; m³
